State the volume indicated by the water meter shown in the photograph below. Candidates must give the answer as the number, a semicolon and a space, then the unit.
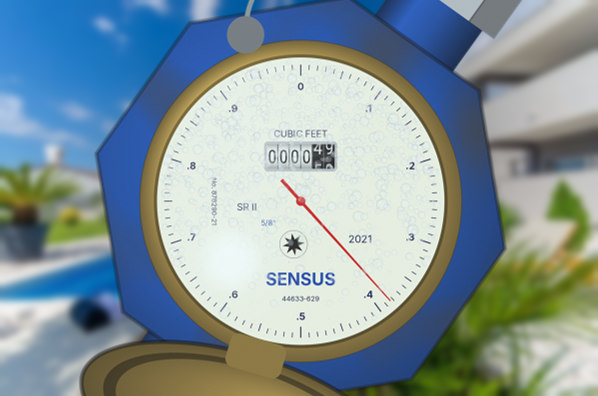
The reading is 49.38; ft³
